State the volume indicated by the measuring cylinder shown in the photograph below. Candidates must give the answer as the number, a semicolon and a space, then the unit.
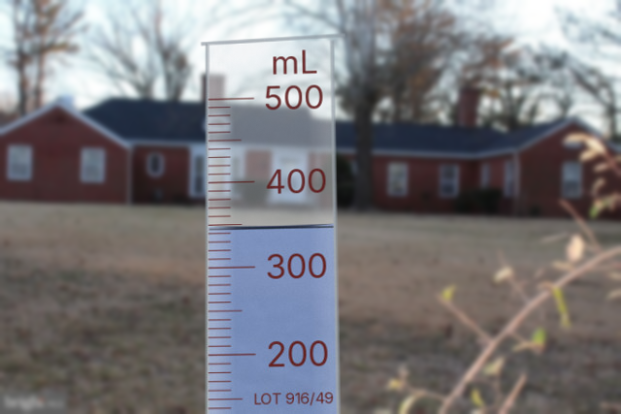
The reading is 345; mL
